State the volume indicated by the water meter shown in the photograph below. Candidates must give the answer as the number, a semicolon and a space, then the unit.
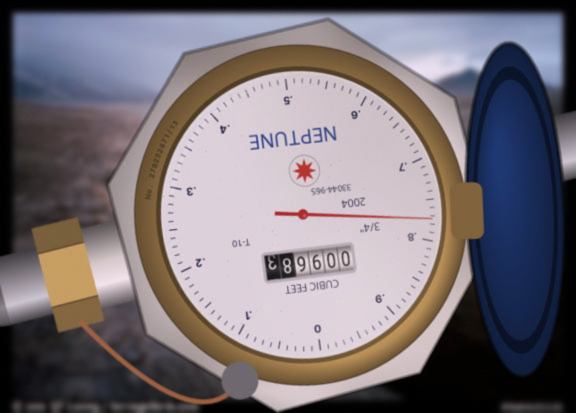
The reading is 9682.77; ft³
